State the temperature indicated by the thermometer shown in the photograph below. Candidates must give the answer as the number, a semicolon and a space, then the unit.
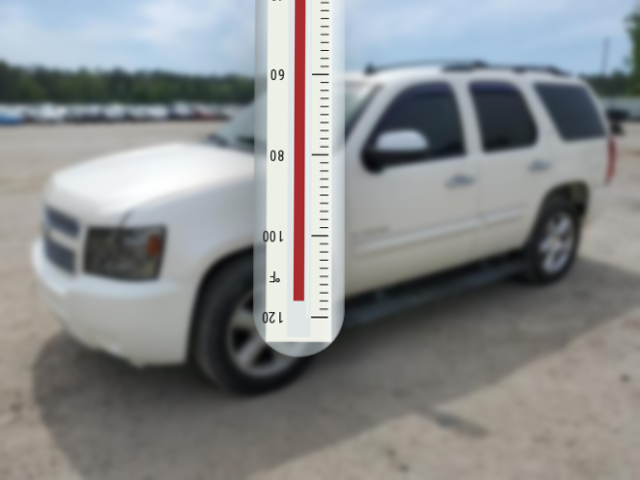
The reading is 116; °F
